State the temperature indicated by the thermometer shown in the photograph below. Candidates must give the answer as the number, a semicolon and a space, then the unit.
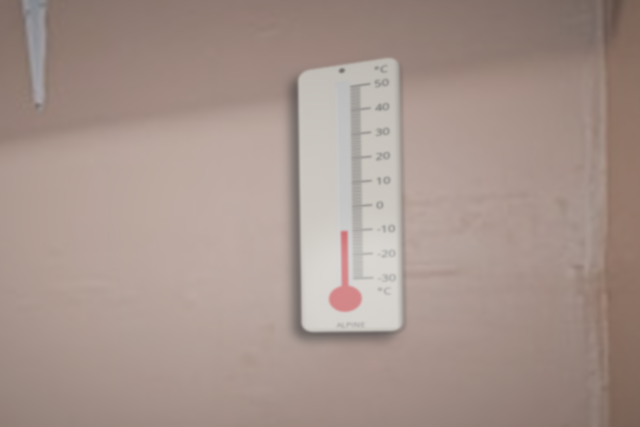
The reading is -10; °C
